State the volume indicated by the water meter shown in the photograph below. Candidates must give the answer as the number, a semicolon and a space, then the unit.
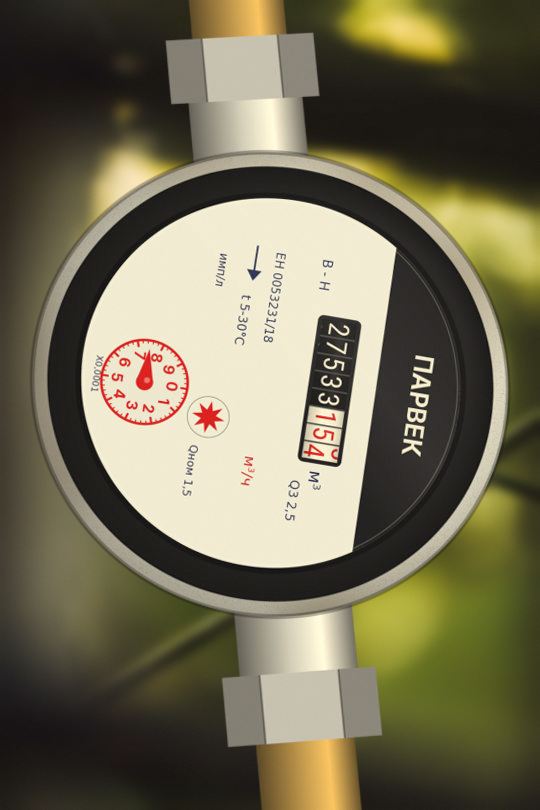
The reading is 27533.1537; m³
